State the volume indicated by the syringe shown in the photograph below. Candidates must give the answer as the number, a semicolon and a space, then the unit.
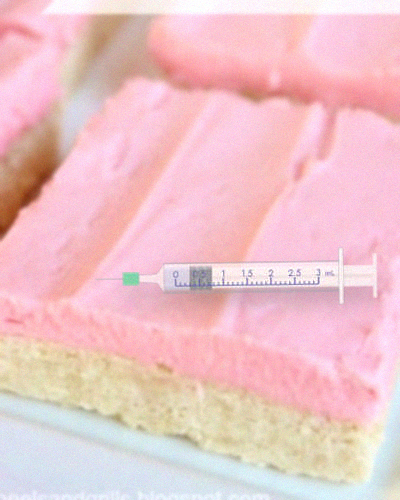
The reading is 0.3; mL
